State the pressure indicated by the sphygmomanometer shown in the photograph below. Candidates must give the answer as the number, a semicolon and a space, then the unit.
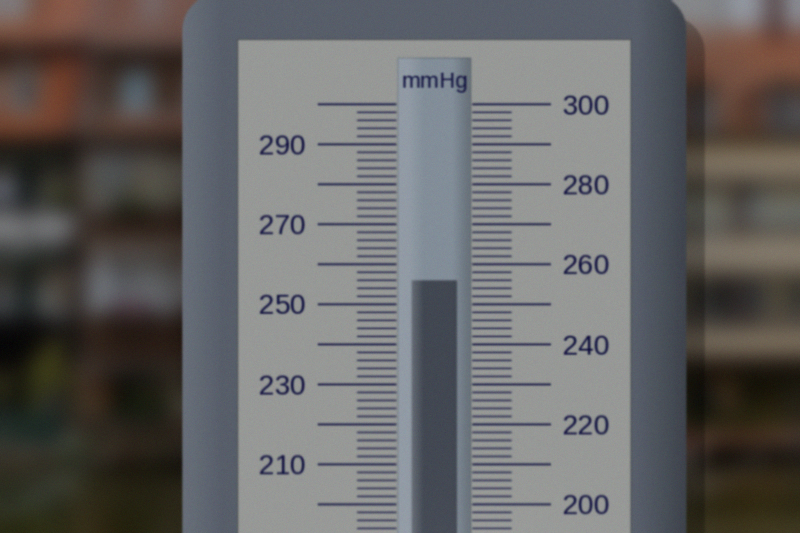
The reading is 256; mmHg
